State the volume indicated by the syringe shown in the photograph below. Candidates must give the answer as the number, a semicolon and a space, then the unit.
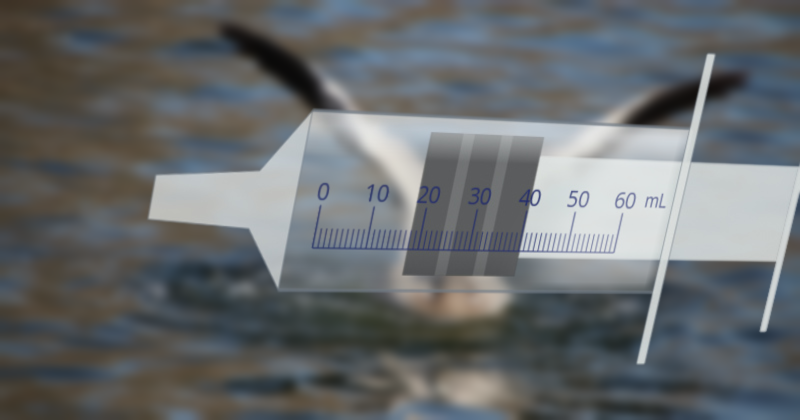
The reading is 18; mL
